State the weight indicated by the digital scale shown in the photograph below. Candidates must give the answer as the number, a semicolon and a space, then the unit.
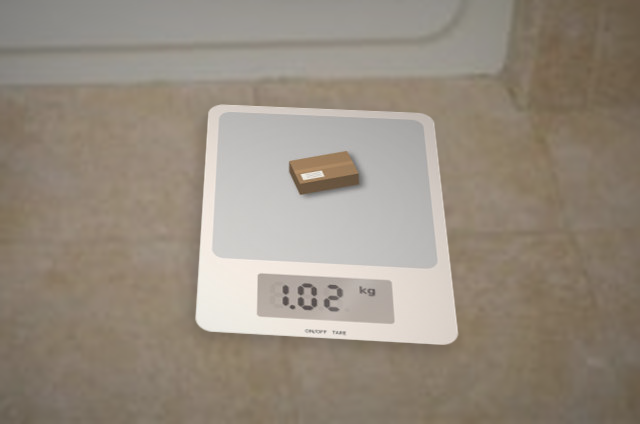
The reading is 1.02; kg
